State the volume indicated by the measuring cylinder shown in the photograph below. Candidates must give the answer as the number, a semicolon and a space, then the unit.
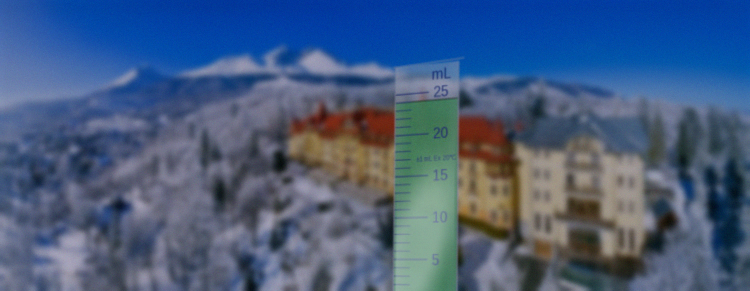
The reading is 24; mL
